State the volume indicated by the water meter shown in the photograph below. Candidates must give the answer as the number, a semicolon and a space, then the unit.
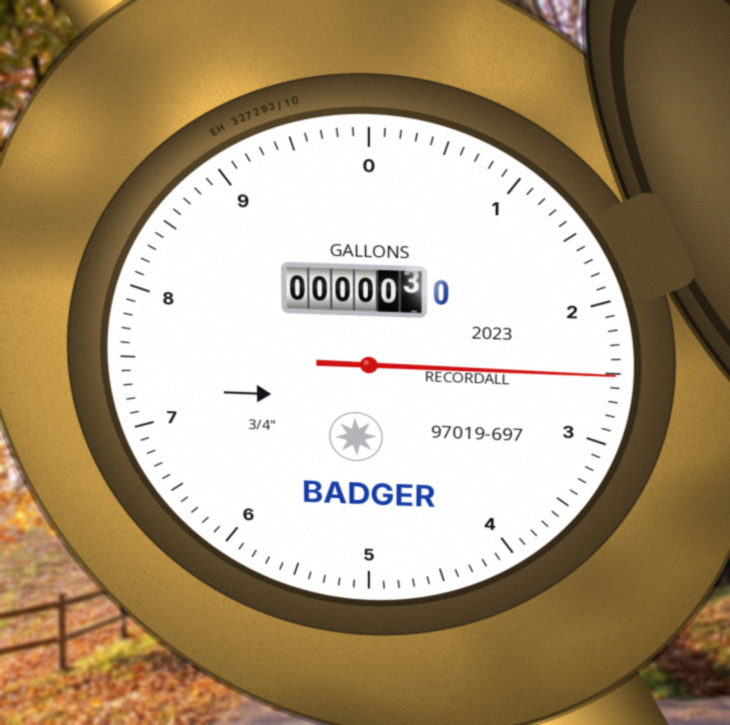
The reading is 32.5; gal
